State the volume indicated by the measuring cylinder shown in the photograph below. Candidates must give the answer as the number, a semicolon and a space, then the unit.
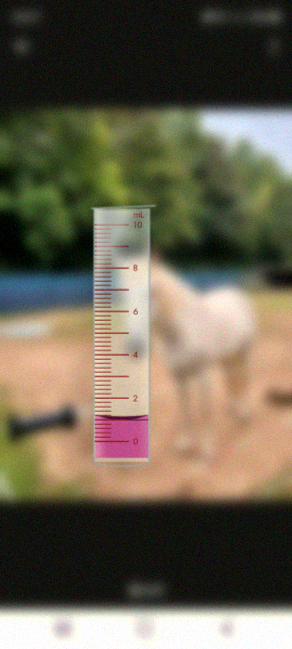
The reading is 1; mL
